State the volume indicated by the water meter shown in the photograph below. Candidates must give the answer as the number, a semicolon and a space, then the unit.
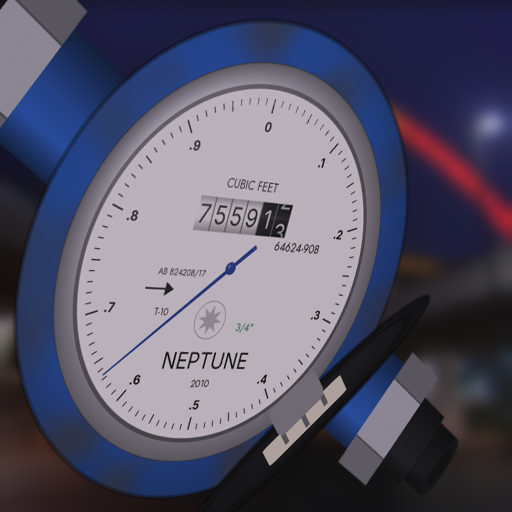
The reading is 755912.63; ft³
